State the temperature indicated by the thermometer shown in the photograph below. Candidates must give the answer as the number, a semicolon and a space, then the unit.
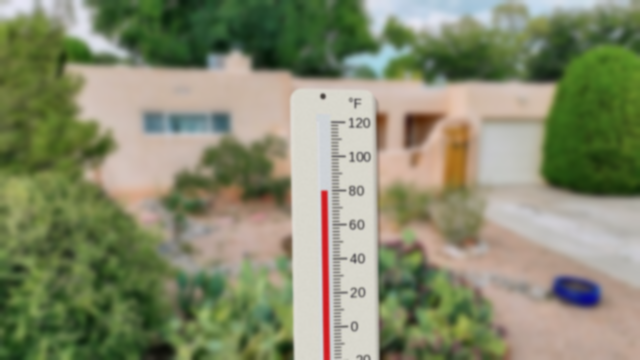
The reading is 80; °F
